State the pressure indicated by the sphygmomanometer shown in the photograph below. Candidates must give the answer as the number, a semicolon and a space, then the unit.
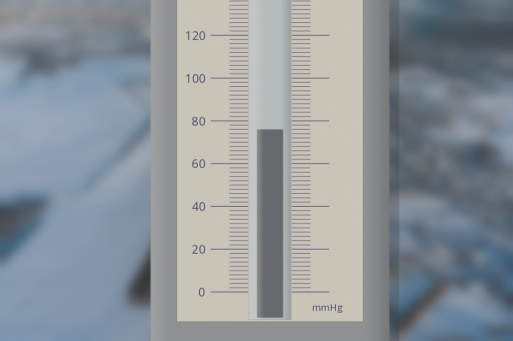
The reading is 76; mmHg
